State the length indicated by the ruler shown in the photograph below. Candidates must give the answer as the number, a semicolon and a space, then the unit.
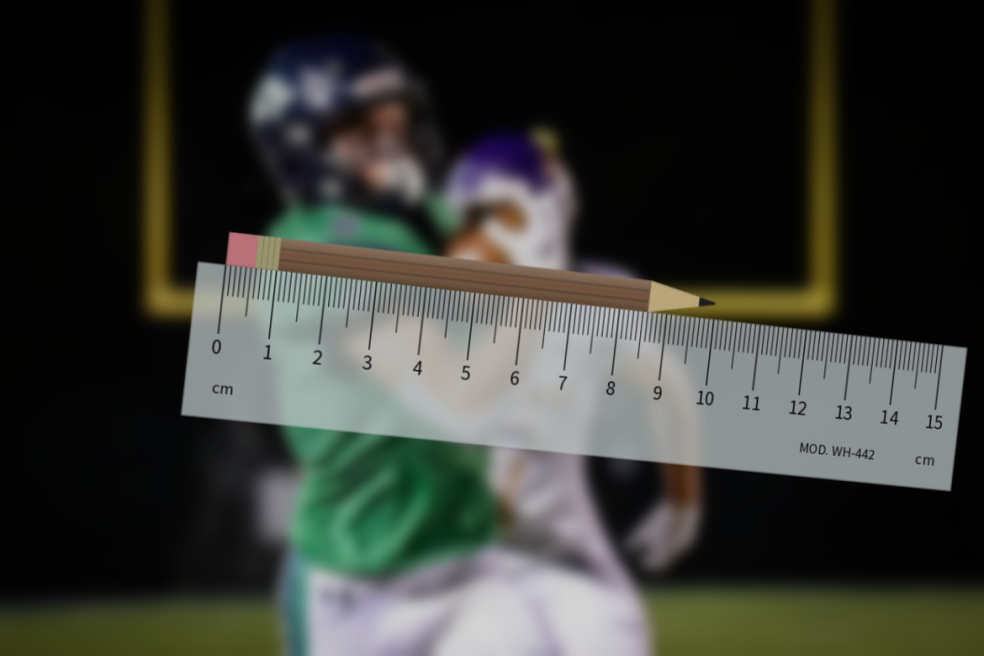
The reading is 10; cm
